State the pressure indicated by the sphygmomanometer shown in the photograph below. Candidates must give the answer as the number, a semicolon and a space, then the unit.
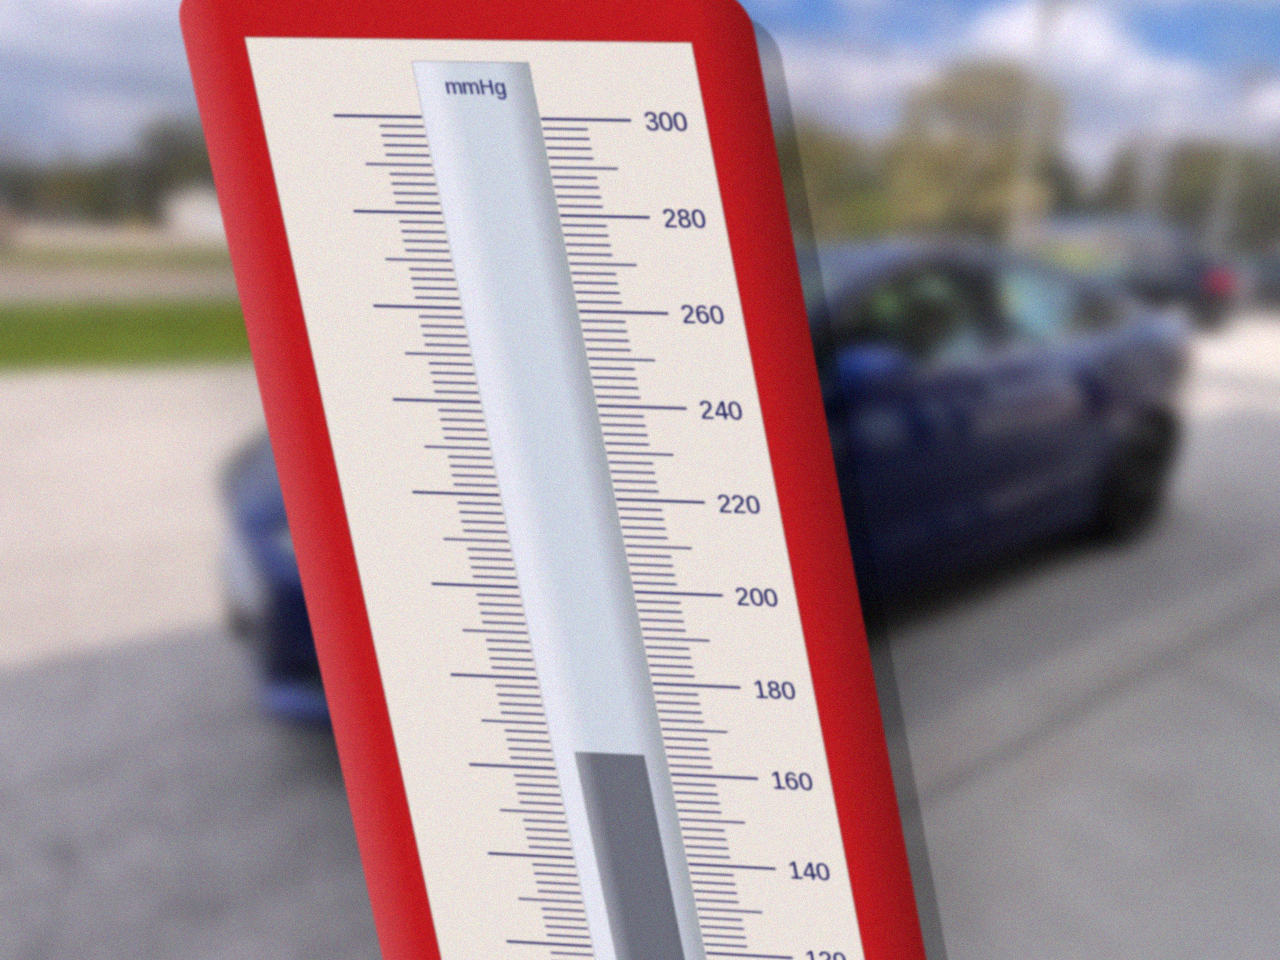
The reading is 164; mmHg
